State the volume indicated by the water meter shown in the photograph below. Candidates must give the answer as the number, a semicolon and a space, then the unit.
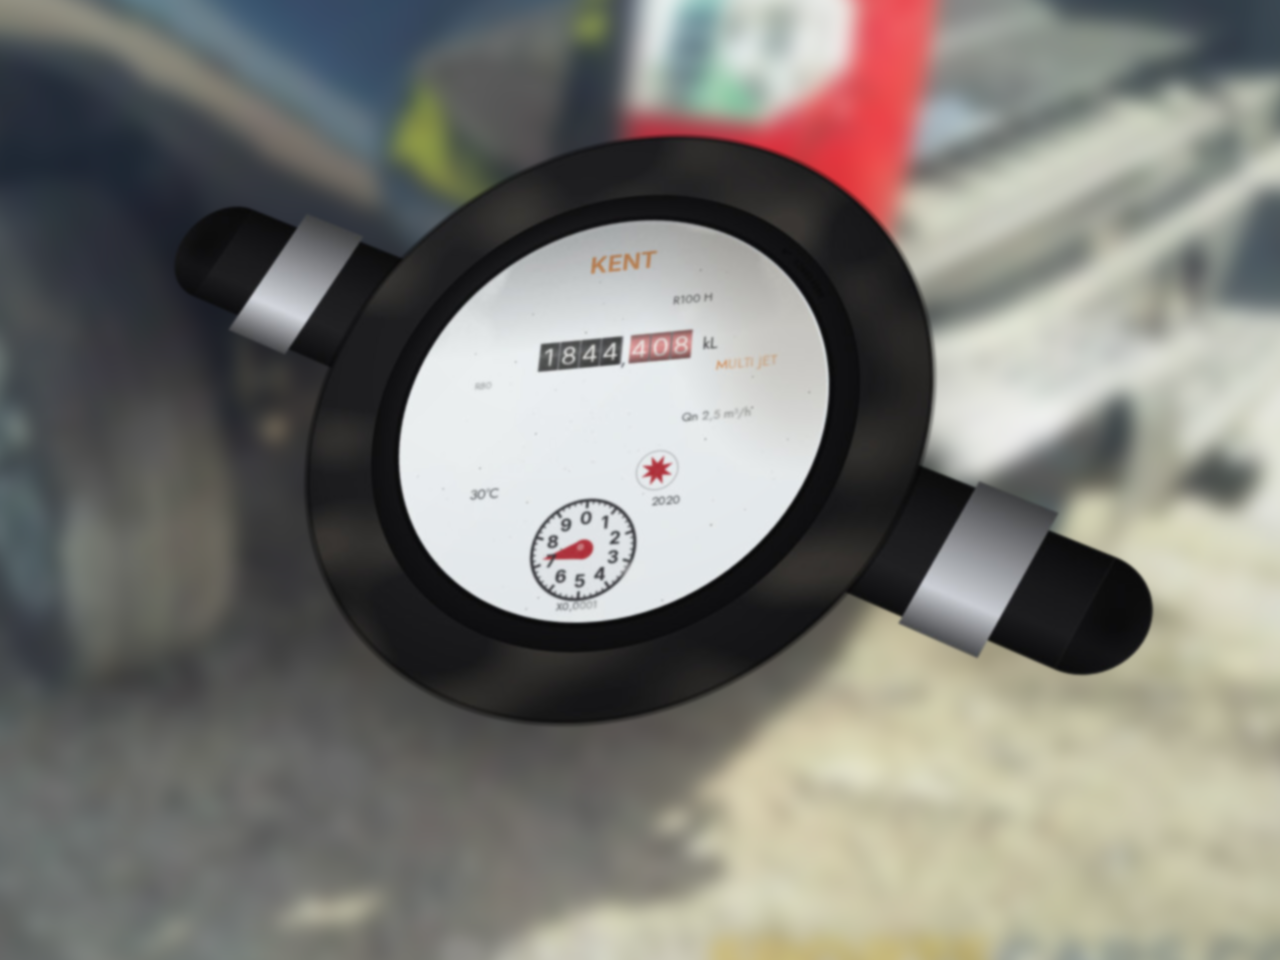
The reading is 1844.4087; kL
